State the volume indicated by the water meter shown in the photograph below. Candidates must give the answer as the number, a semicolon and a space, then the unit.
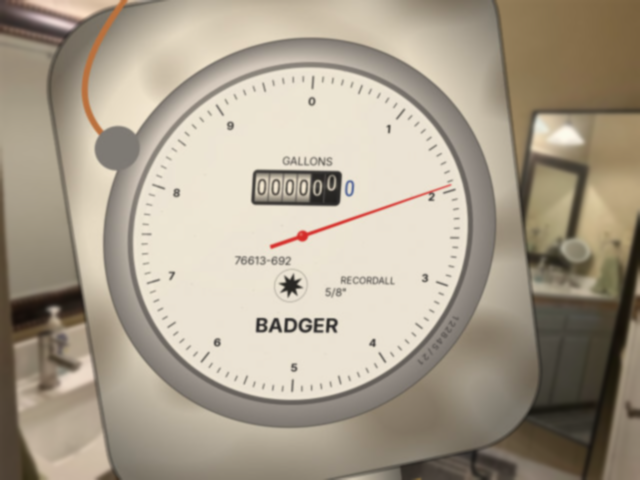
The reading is 1.9; gal
